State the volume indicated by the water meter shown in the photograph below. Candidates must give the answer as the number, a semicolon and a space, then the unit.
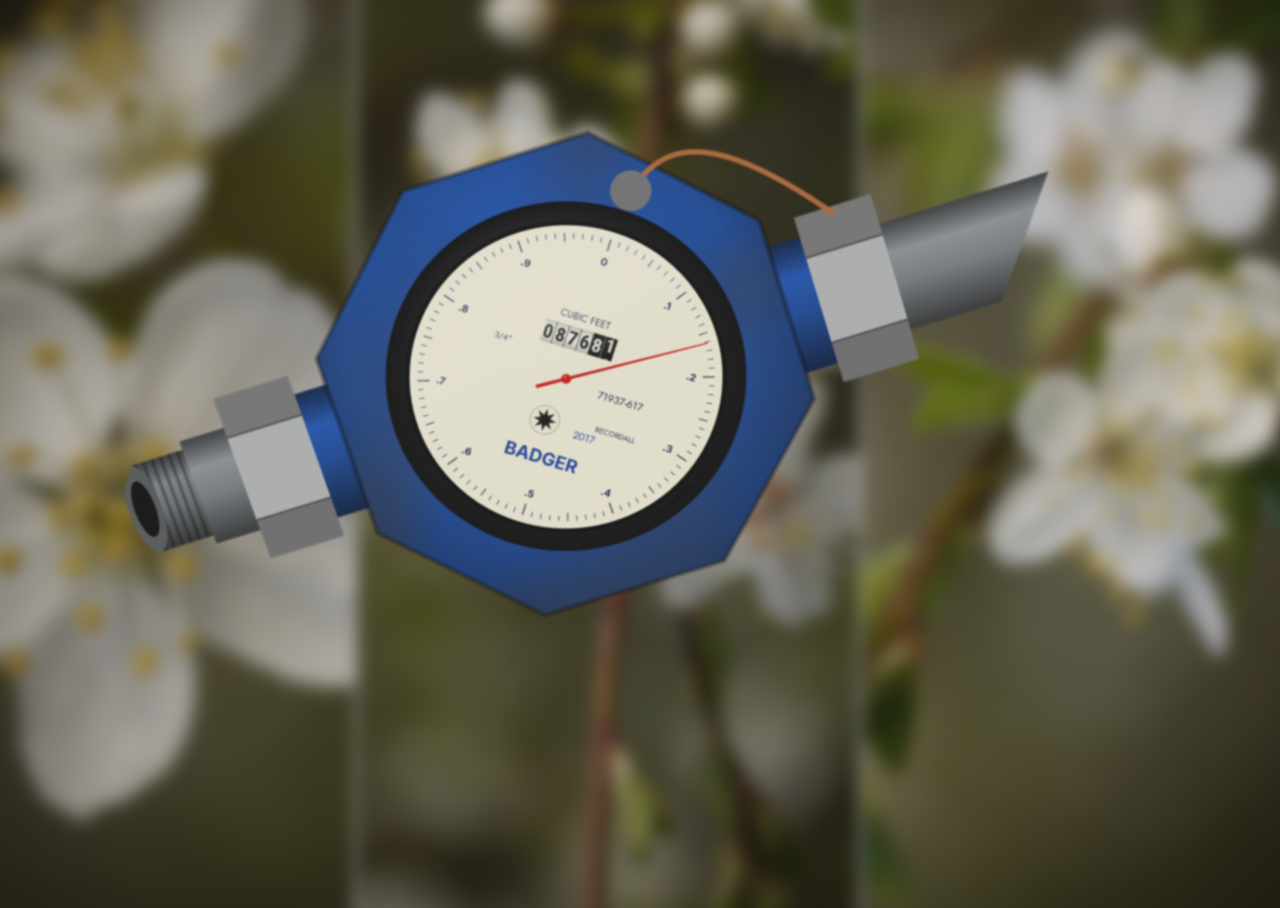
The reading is 87681.16; ft³
